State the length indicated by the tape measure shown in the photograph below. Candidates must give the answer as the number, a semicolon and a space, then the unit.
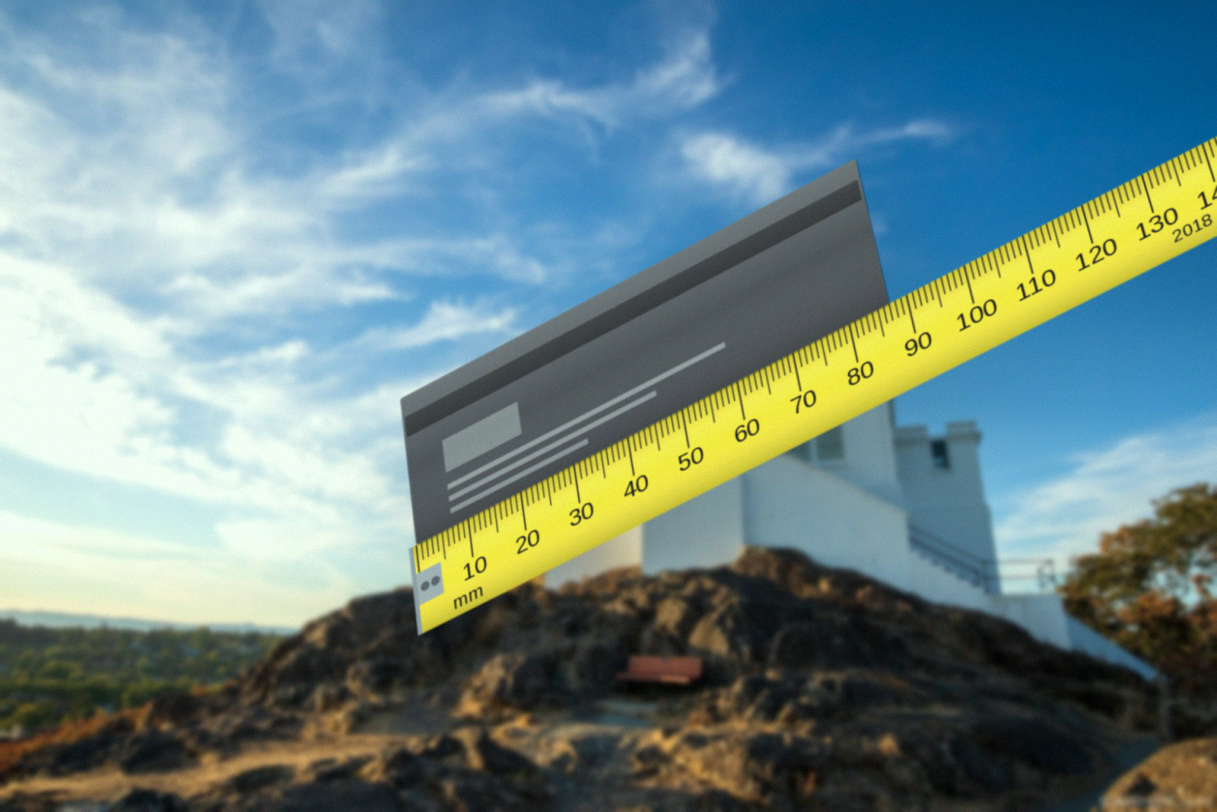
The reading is 87; mm
